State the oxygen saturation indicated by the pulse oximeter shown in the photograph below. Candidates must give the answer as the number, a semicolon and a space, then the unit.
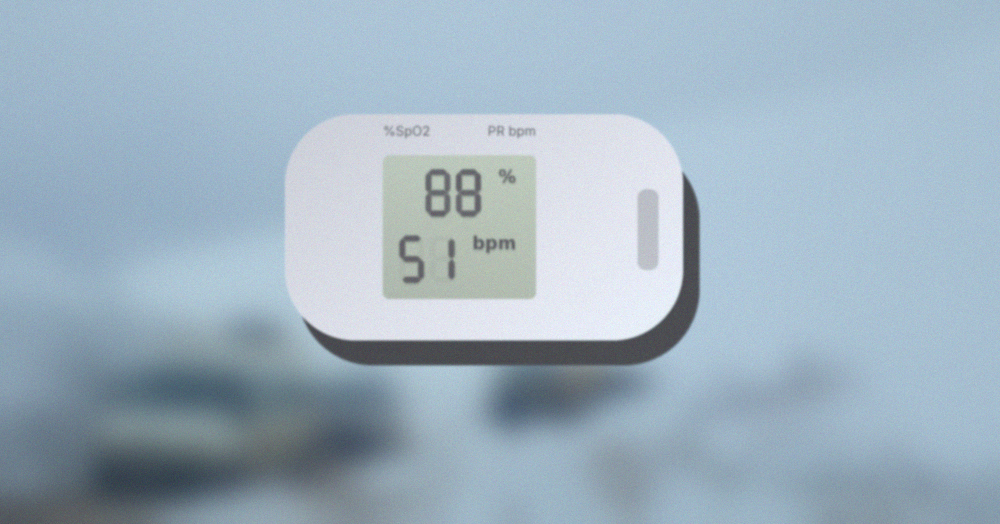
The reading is 88; %
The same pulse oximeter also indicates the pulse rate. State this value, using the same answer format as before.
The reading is 51; bpm
